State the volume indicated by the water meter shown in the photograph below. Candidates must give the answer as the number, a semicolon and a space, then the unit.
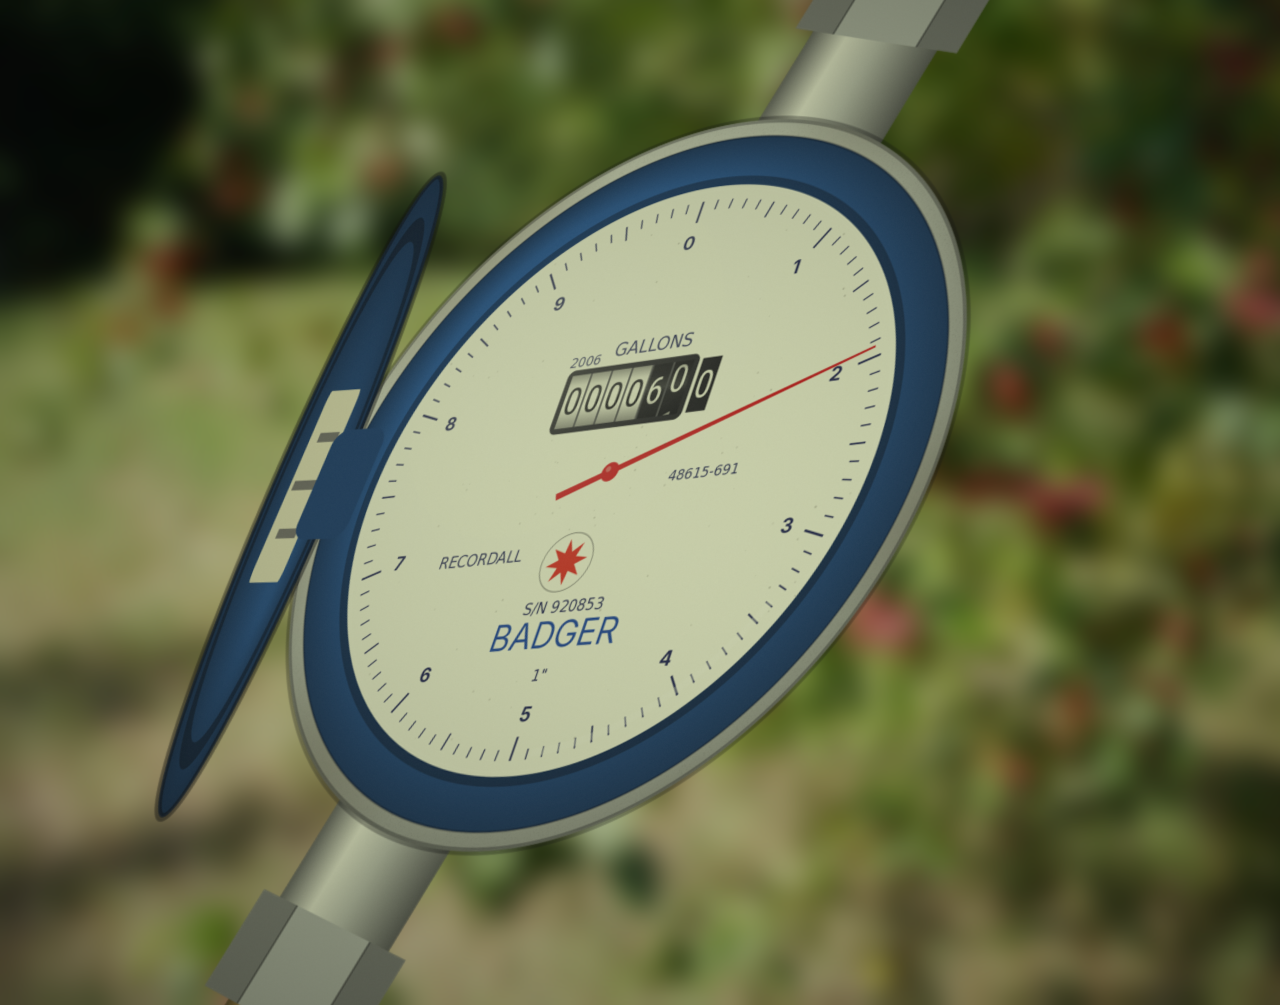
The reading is 601.9; gal
